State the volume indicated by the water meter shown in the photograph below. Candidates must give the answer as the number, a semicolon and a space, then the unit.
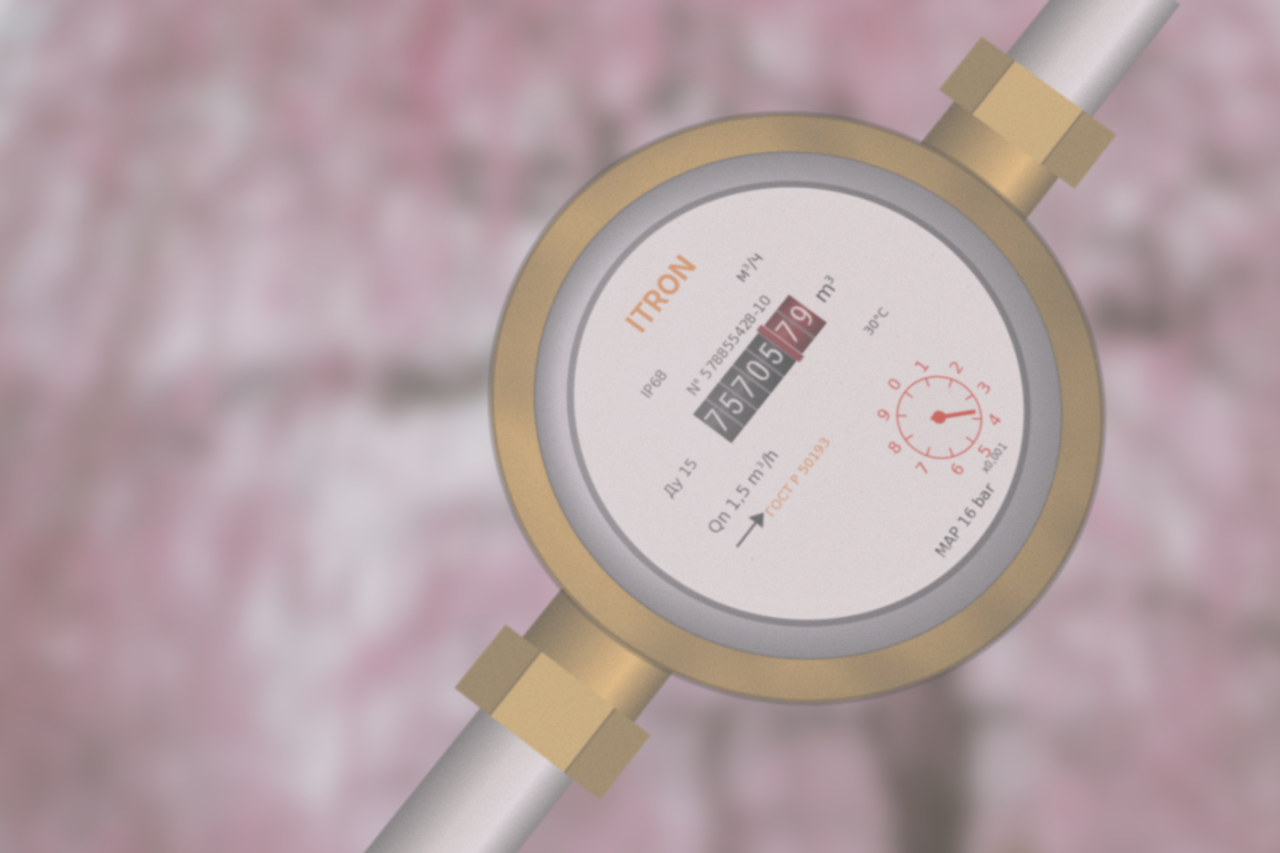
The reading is 75705.793; m³
